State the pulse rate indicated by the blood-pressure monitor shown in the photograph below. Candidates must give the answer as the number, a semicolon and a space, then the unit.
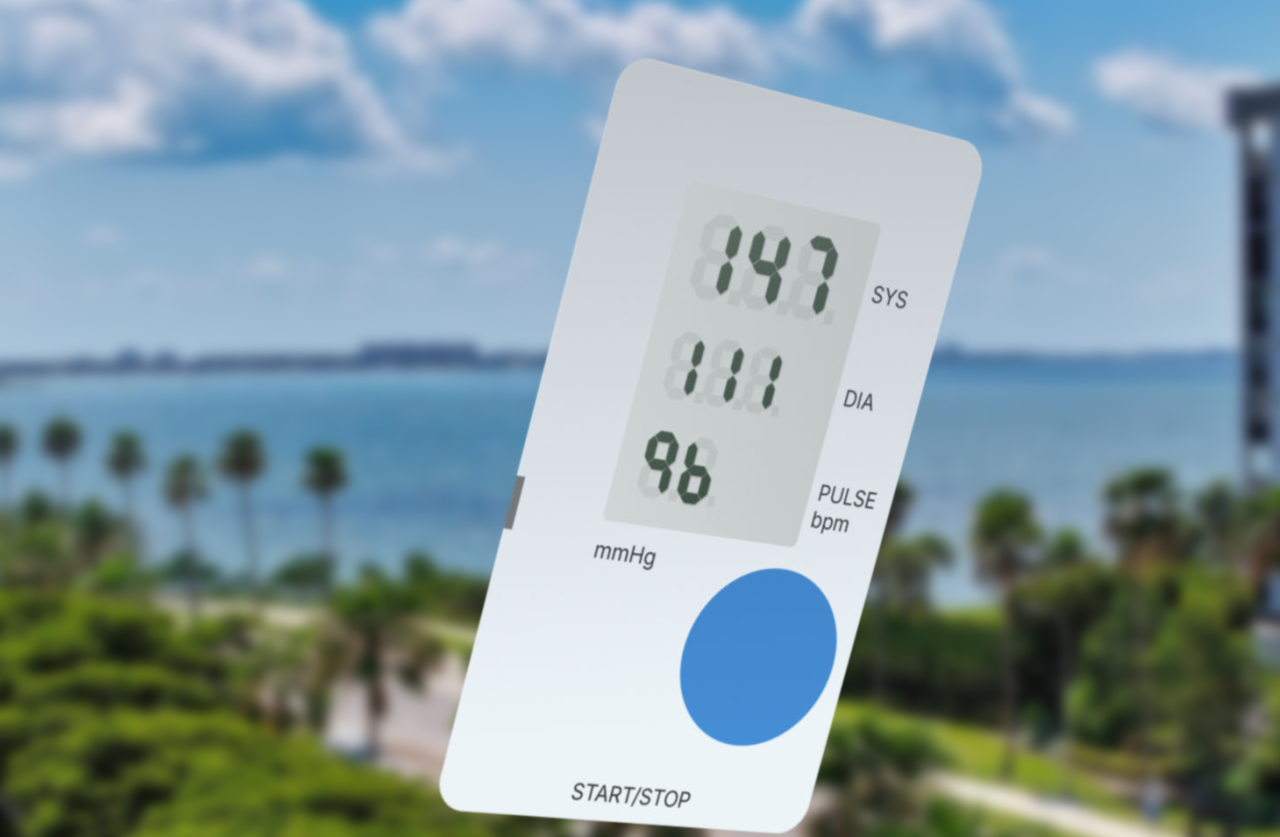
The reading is 96; bpm
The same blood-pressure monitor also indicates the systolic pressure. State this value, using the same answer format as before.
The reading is 147; mmHg
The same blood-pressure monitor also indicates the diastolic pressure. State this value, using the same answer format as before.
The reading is 111; mmHg
